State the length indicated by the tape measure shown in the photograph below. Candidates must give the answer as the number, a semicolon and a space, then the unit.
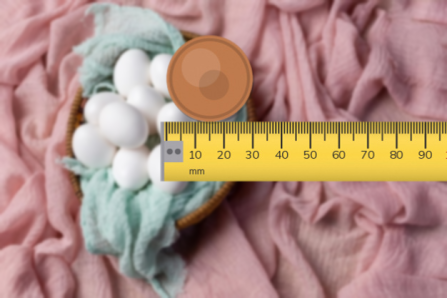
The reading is 30; mm
